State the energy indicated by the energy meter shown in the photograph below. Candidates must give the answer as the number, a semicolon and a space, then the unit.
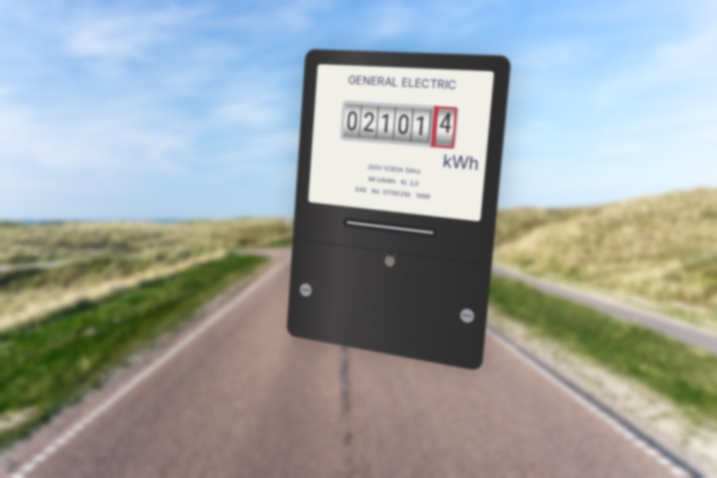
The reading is 2101.4; kWh
